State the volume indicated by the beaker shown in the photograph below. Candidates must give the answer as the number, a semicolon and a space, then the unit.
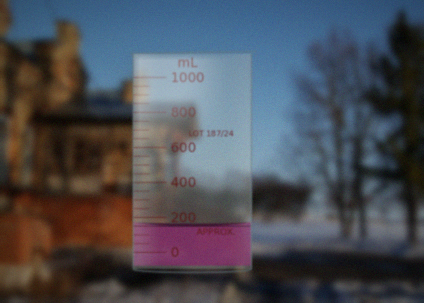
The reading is 150; mL
